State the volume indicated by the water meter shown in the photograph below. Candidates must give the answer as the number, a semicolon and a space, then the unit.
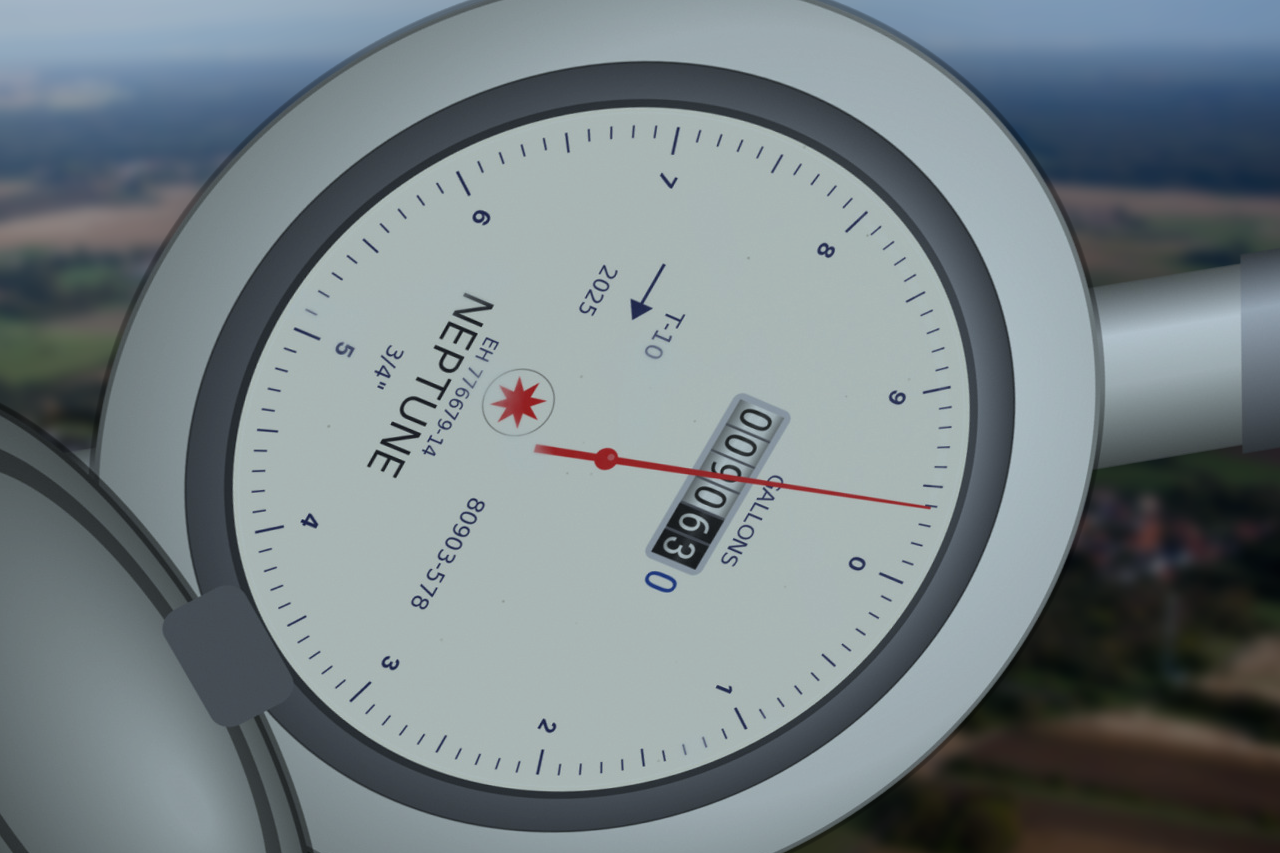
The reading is 90629.6; gal
